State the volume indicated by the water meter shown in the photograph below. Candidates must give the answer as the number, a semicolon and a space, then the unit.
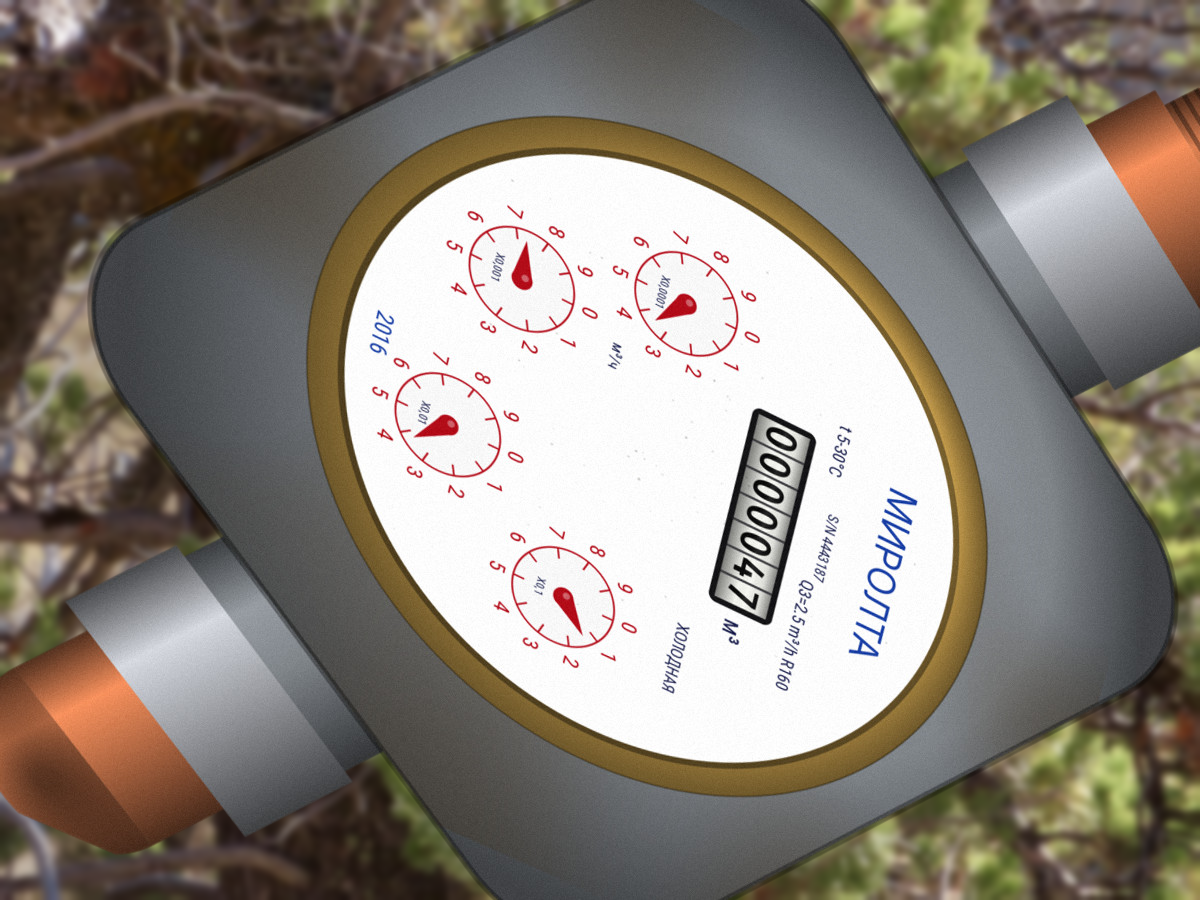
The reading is 47.1373; m³
